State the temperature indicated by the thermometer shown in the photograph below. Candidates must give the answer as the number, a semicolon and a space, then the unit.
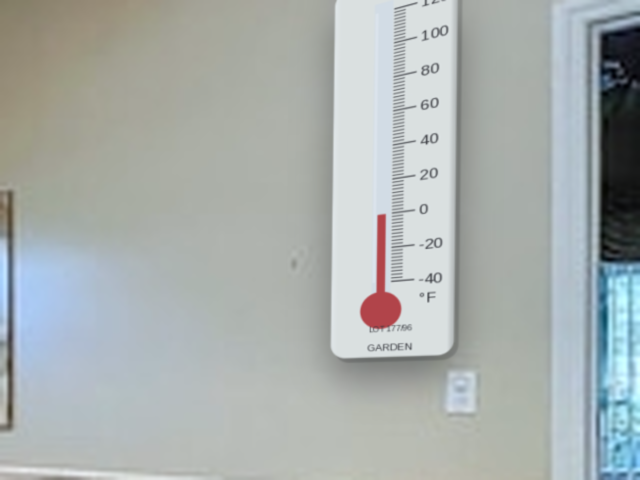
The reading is 0; °F
